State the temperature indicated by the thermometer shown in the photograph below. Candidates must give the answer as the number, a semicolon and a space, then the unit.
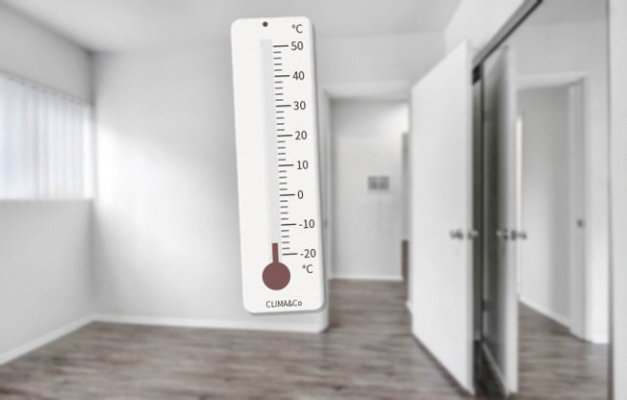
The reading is -16; °C
